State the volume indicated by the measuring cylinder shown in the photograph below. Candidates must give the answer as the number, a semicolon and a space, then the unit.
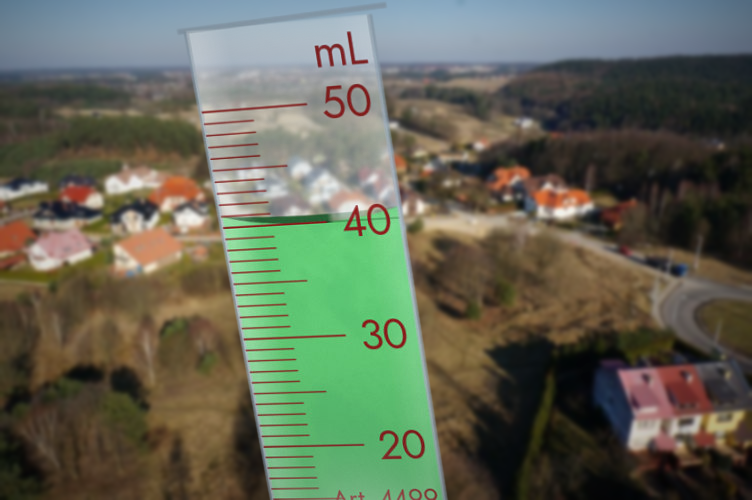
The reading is 40; mL
